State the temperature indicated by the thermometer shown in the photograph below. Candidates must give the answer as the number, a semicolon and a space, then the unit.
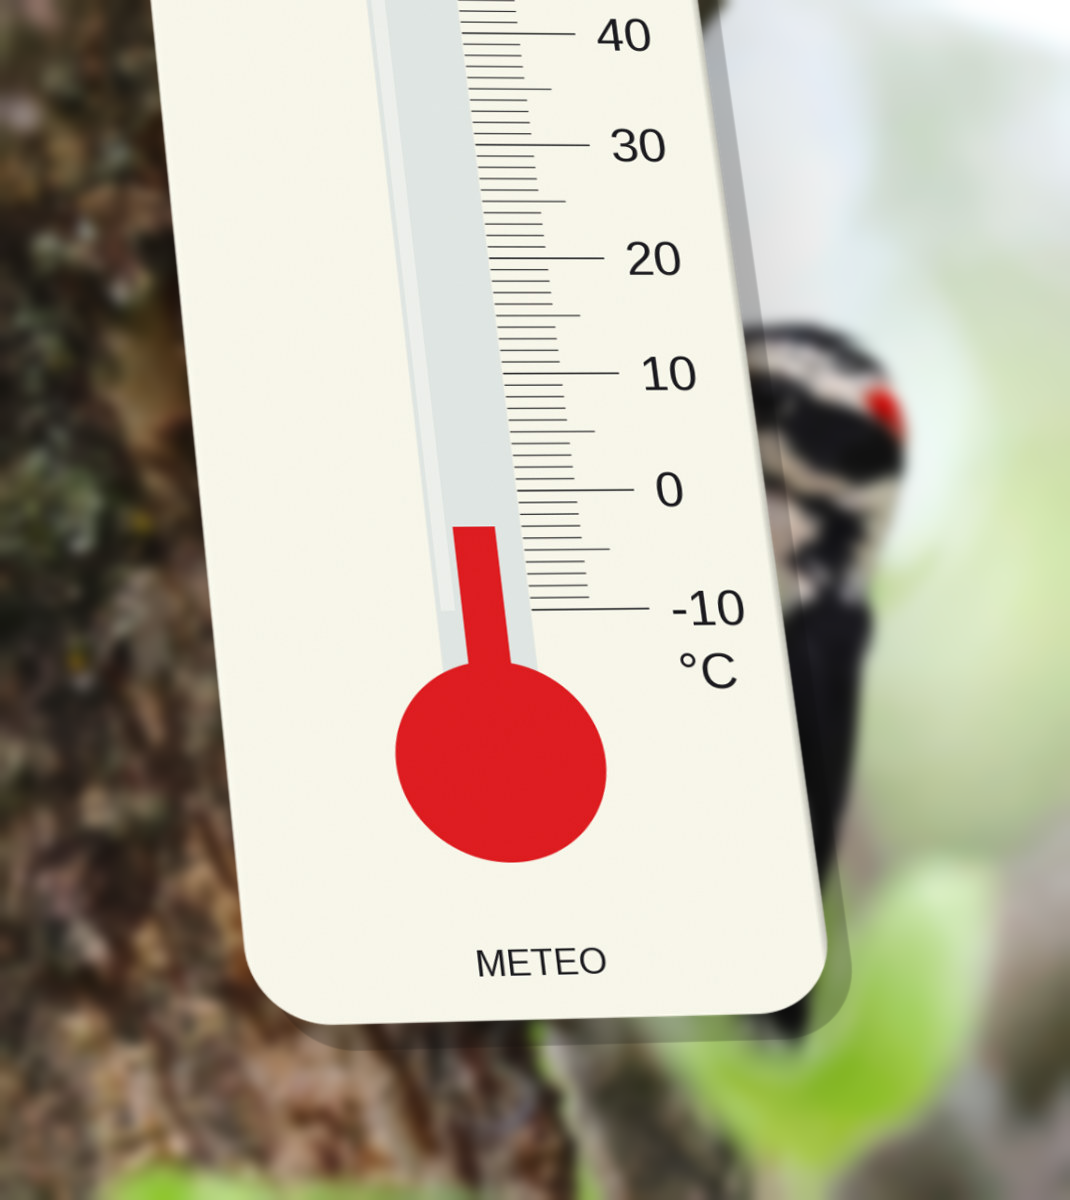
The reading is -3; °C
